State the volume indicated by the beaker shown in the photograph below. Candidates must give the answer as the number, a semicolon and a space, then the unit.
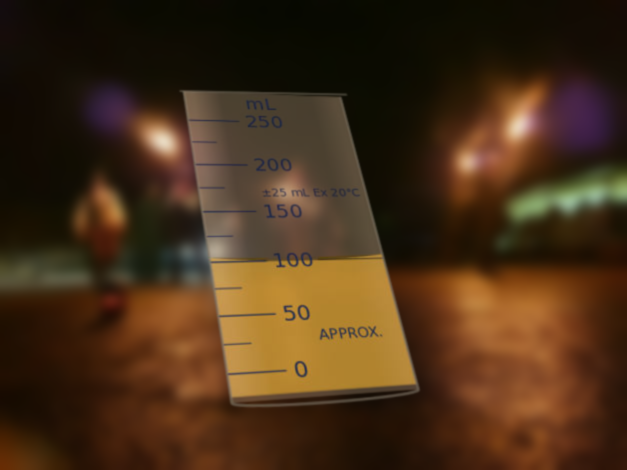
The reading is 100; mL
